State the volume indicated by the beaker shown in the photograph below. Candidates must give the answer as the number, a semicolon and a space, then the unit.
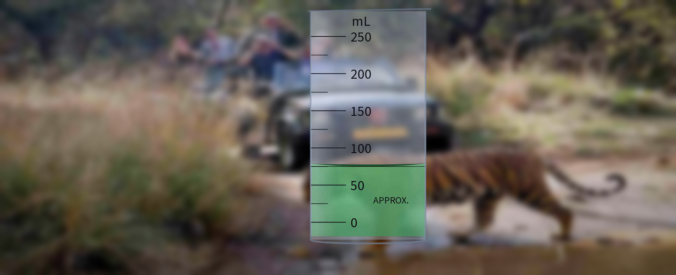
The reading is 75; mL
